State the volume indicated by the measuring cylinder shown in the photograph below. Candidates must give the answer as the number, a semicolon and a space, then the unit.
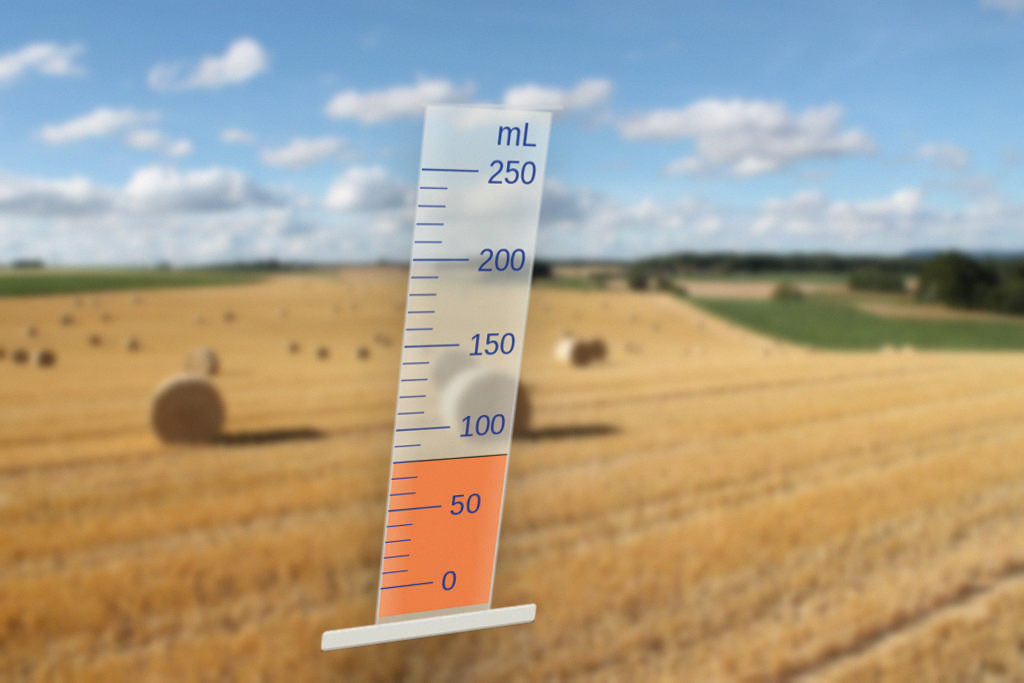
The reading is 80; mL
